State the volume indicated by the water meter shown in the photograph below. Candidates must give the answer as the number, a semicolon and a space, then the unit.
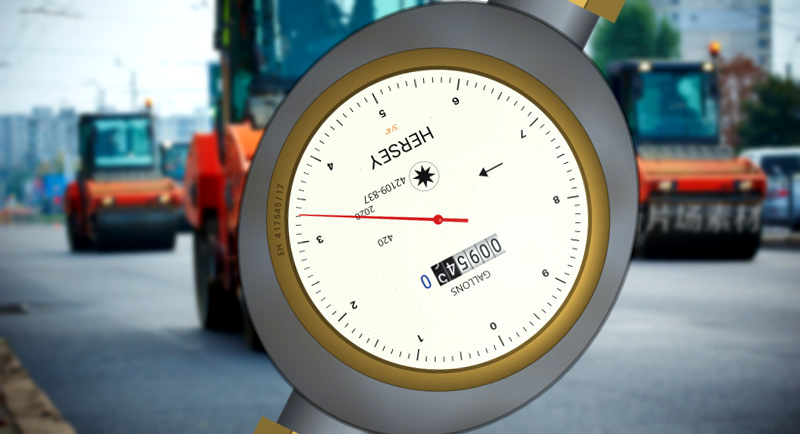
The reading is 95453.3; gal
